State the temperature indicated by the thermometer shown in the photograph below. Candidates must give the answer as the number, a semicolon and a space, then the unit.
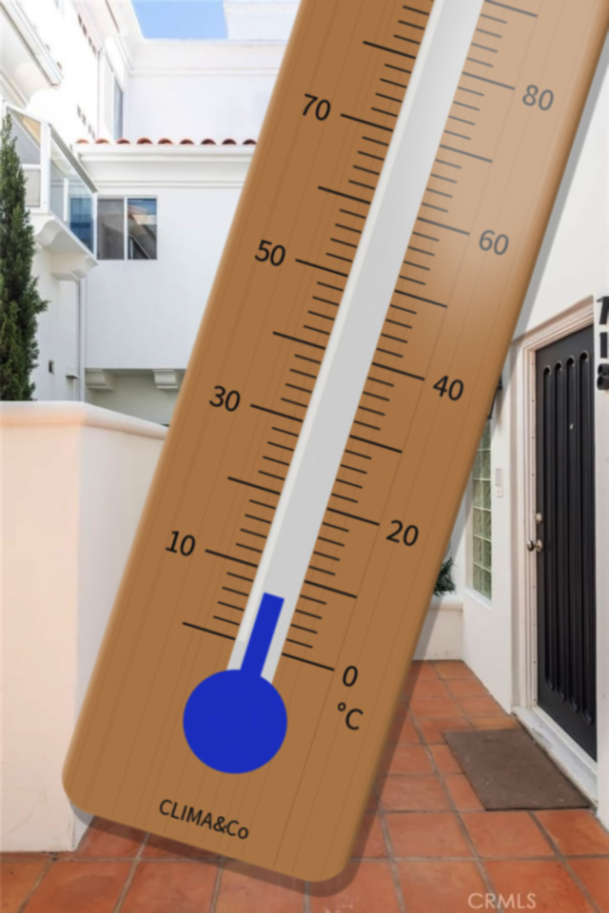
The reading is 7; °C
